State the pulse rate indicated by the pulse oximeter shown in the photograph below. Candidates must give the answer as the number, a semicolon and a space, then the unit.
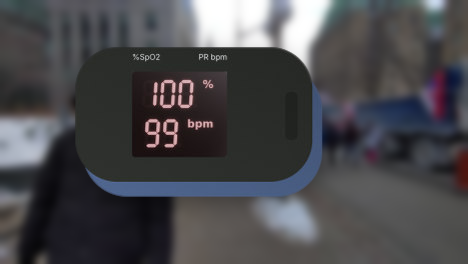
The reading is 99; bpm
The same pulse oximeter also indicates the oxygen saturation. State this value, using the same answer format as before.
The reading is 100; %
